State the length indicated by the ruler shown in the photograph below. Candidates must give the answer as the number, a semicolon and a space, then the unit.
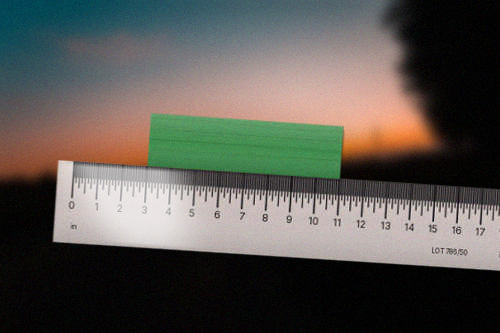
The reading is 8; in
